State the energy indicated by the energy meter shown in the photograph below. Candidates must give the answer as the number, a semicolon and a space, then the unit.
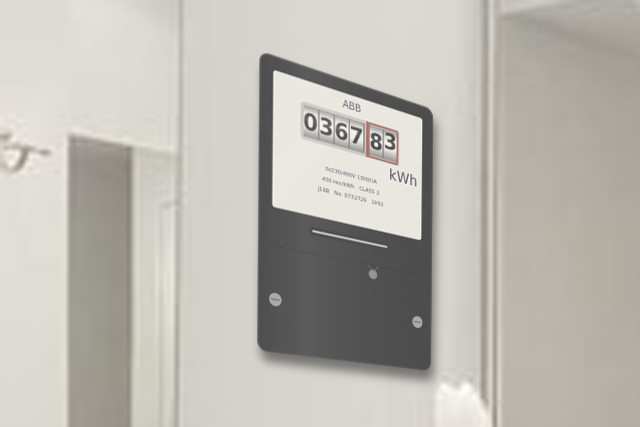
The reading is 367.83; kWh
